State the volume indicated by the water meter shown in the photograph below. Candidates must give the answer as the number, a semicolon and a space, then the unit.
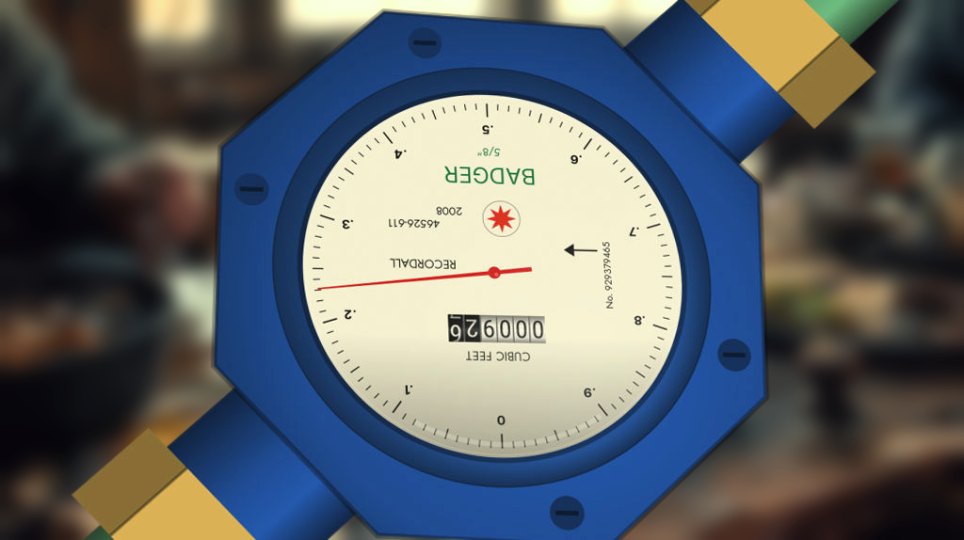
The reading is 926.23; ft³
